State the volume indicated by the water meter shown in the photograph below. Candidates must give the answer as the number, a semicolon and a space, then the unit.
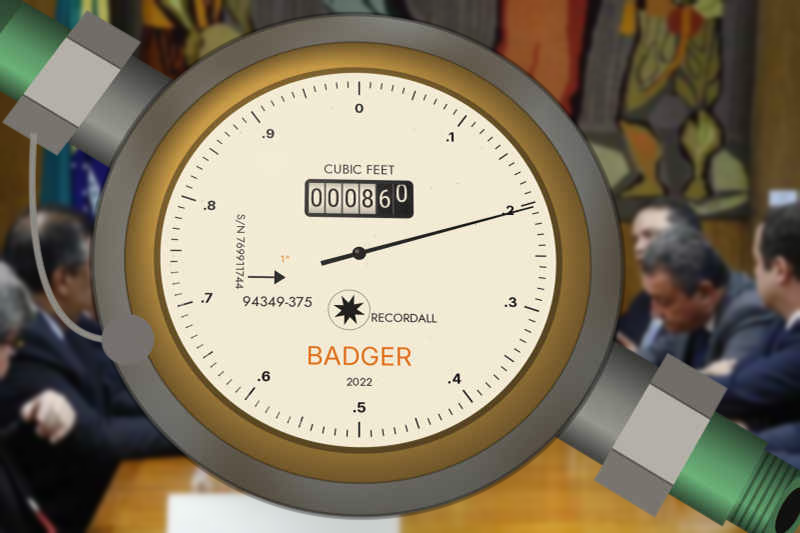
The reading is 860.20; ft³
